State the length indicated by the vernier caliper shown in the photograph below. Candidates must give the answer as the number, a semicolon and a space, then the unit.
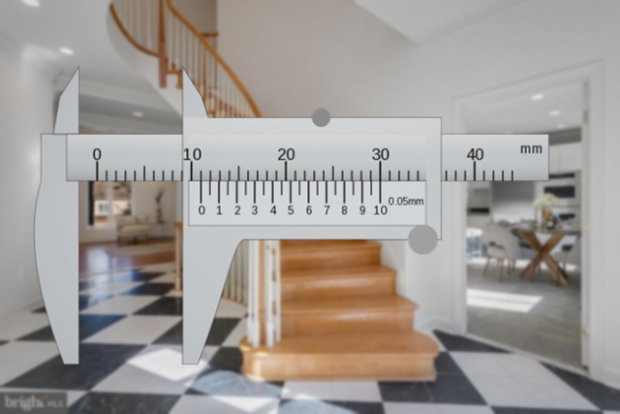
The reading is 11.0; mm
